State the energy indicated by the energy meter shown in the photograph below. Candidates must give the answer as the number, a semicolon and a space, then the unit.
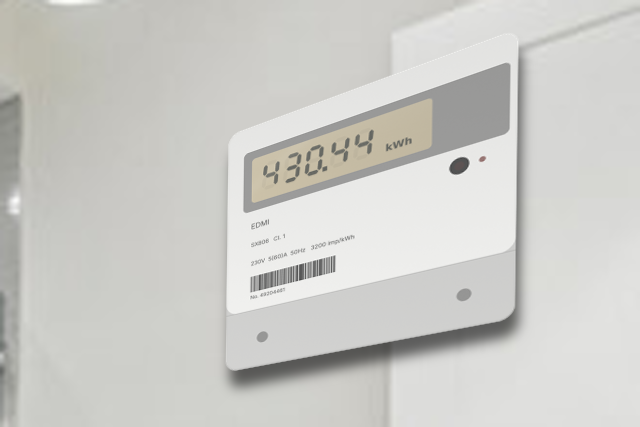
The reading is 430.44; kWh
